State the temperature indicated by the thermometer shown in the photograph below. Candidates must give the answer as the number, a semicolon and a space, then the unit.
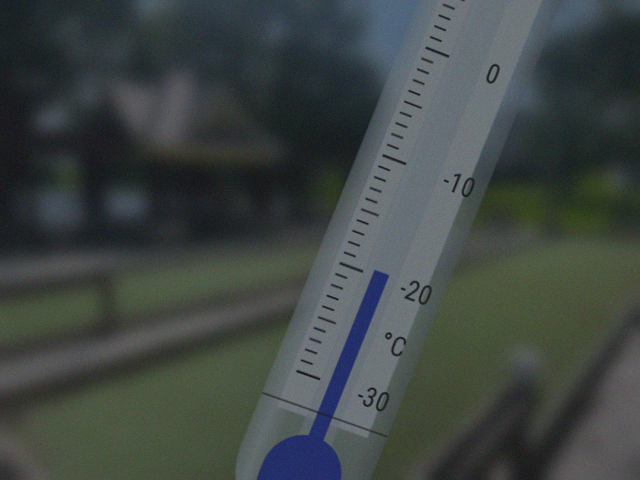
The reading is -19.5; °C
